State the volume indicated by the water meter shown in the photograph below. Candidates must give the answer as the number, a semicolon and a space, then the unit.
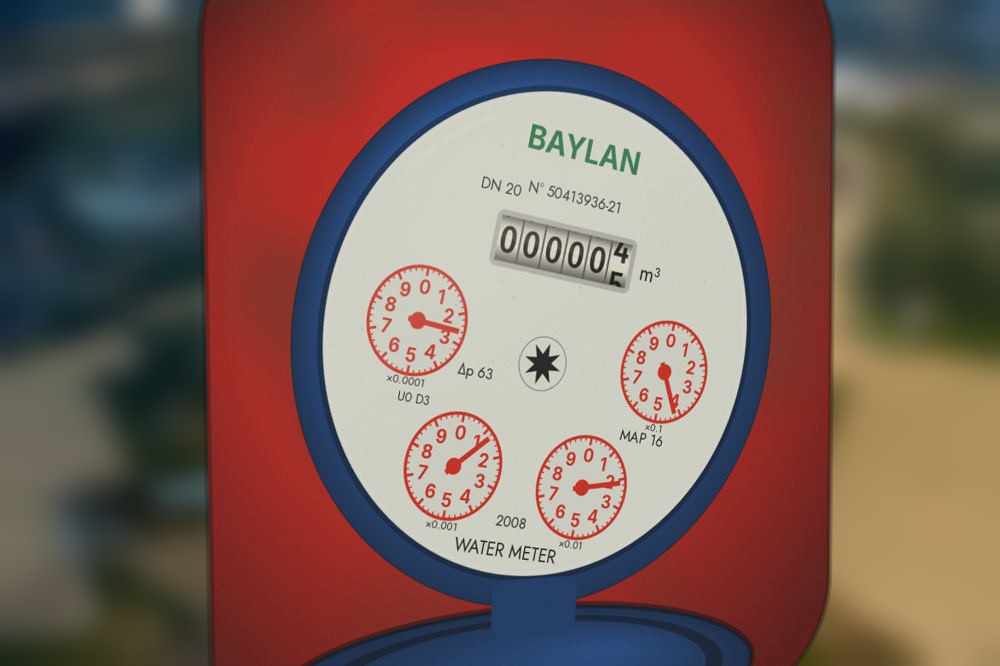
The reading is 4.4212; m³
